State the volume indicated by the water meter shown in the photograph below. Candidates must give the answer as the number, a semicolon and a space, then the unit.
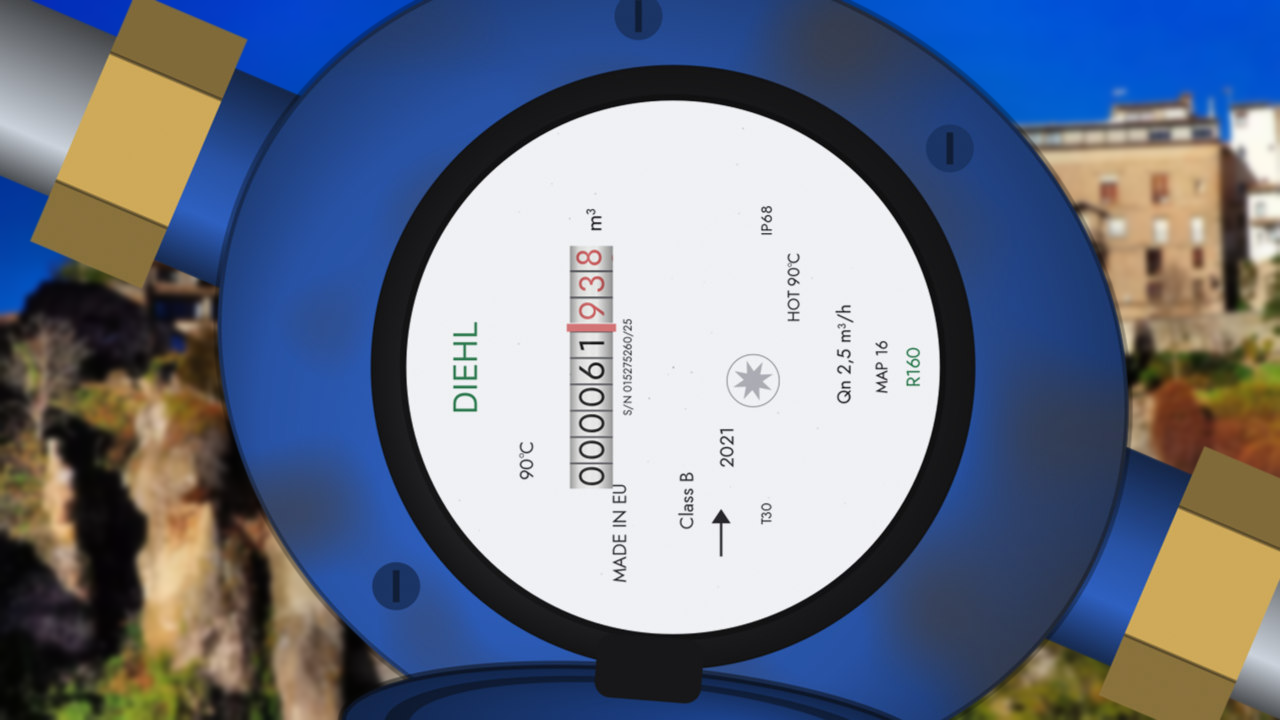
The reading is 61.938; m³
